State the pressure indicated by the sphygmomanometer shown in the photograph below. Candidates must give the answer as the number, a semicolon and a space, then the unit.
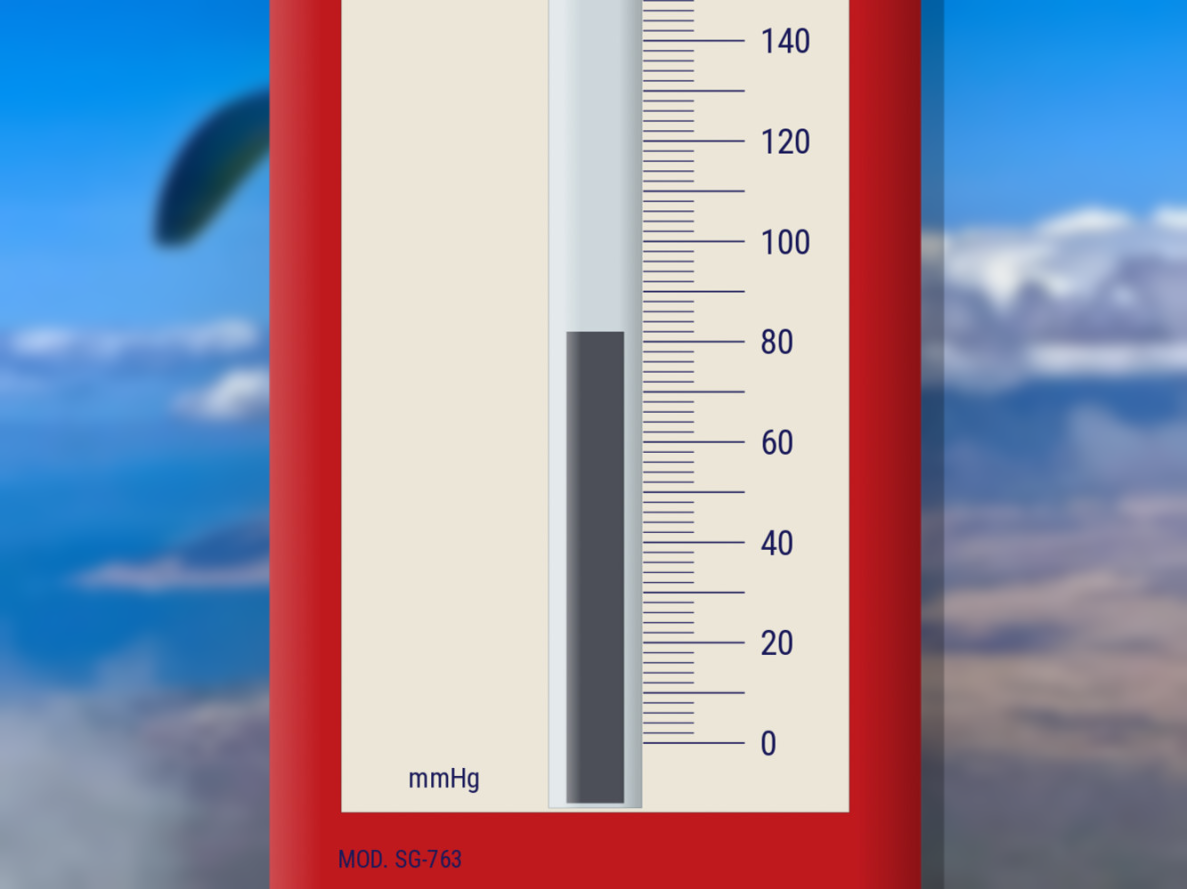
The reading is 82; mmHg
